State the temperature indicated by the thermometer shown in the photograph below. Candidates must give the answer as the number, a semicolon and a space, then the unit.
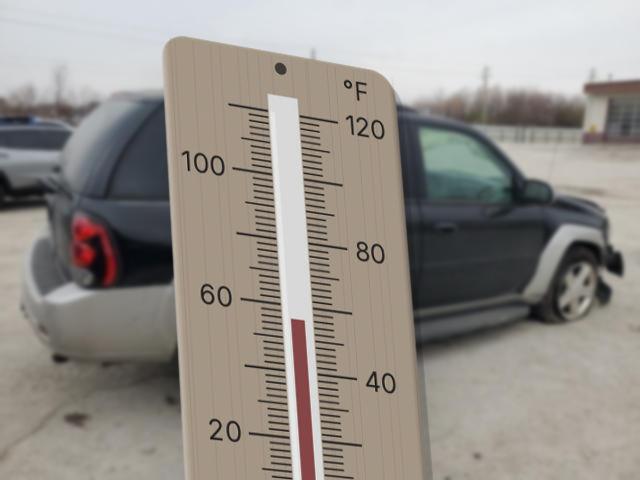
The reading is 56; °F
